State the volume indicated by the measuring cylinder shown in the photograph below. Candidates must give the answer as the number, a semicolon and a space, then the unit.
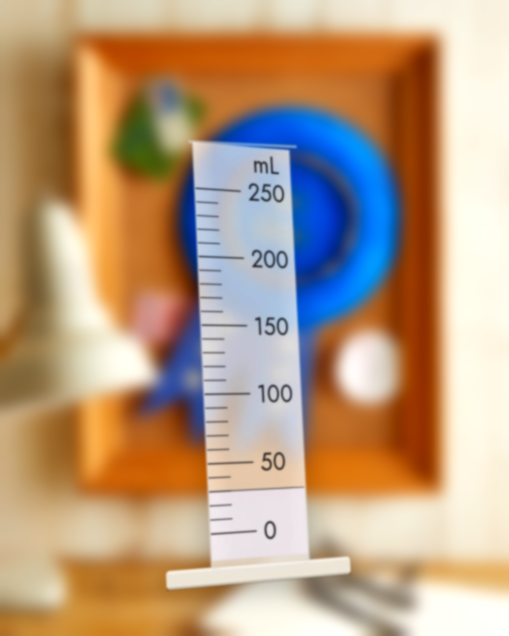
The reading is 30; mL
